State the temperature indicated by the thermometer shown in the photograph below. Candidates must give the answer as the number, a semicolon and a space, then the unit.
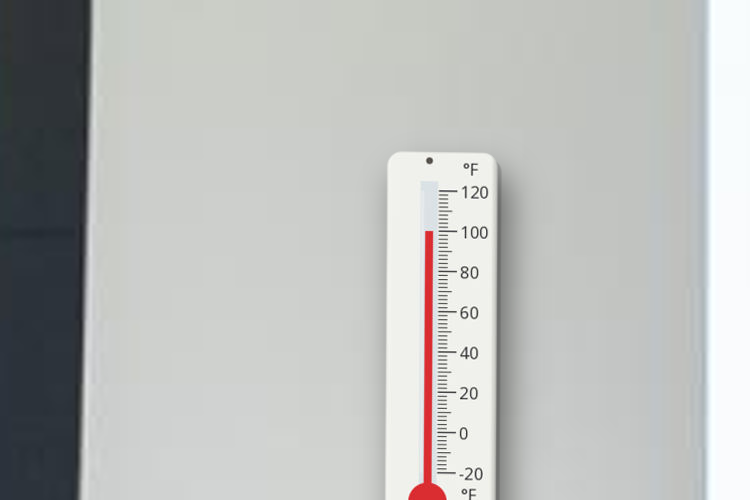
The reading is 100; °F
